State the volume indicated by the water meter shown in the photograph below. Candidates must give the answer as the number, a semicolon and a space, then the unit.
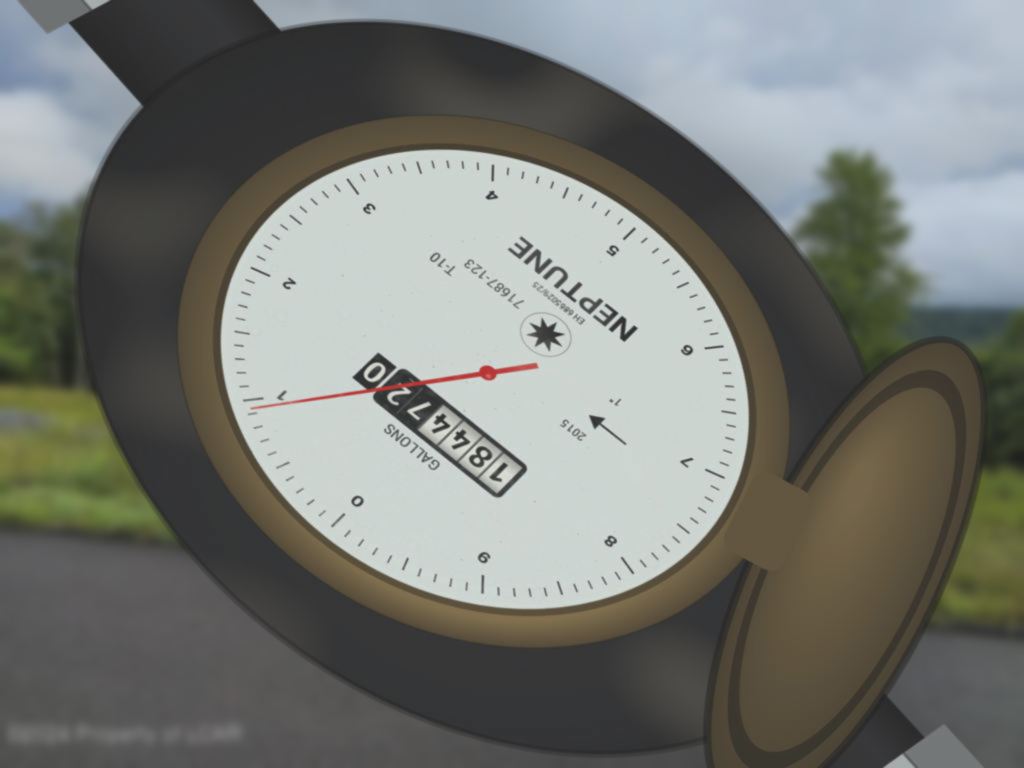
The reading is 1844720.9; gal
